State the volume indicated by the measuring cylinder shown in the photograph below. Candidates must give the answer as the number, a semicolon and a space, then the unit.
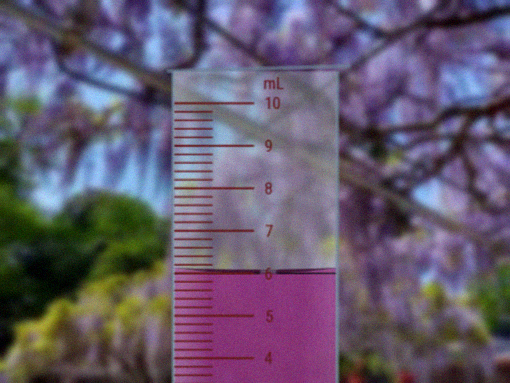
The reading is 6; mL
